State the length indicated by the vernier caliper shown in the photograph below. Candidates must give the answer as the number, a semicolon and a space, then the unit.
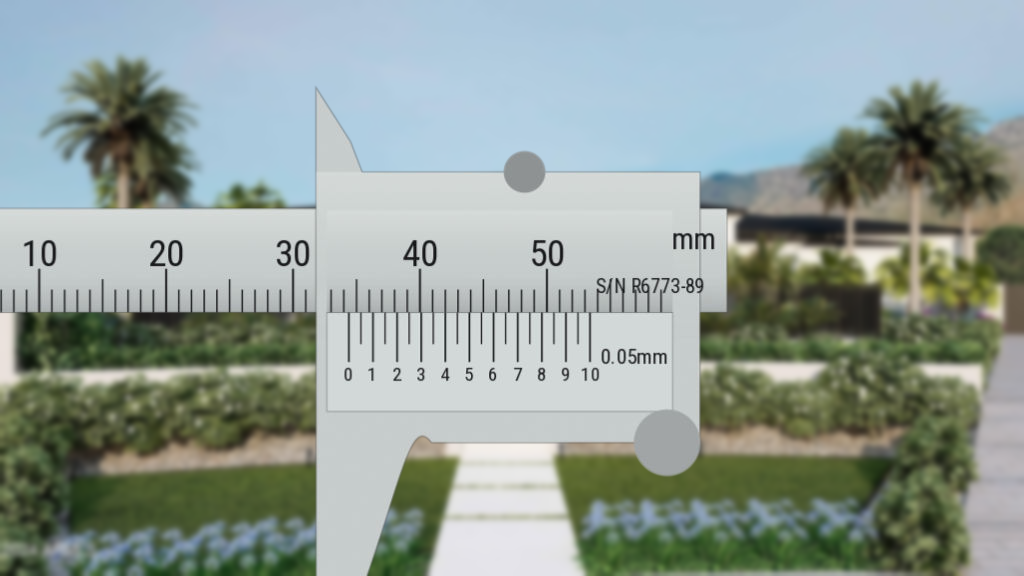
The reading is 34.4; mm
